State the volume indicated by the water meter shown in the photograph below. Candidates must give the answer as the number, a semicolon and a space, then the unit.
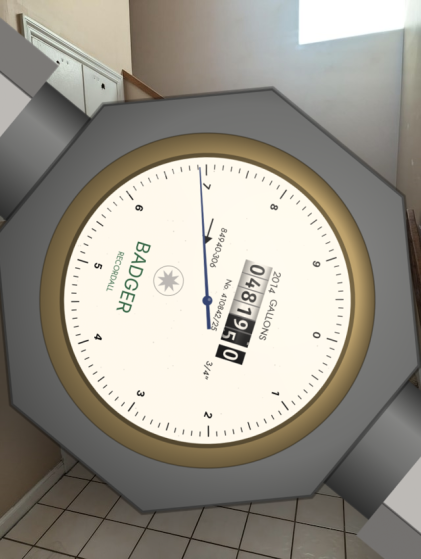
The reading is 481946.9; gal
